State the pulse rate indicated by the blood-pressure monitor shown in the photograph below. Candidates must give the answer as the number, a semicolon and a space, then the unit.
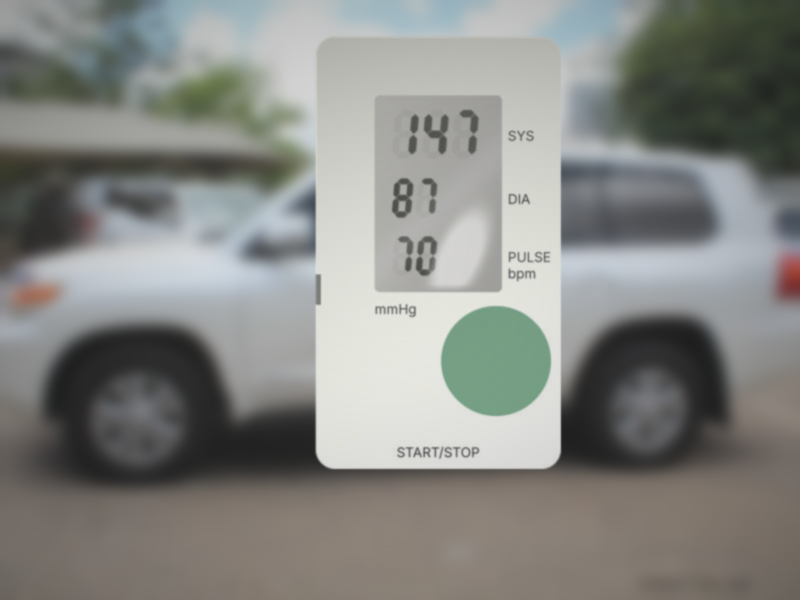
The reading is 70; bpm
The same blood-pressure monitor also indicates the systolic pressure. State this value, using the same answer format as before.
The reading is 147; mmHg
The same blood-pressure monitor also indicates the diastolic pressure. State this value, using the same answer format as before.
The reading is 87; mmHg
